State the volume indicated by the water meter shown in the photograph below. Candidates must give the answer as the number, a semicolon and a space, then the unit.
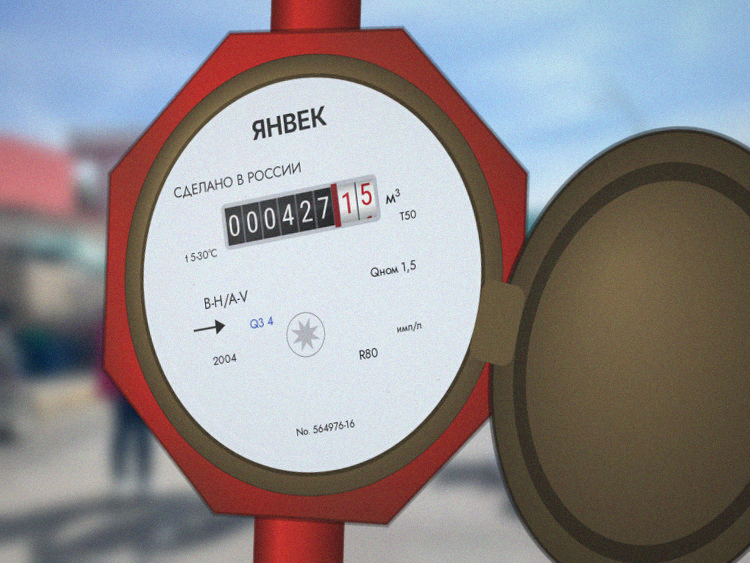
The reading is 427.15; m³
